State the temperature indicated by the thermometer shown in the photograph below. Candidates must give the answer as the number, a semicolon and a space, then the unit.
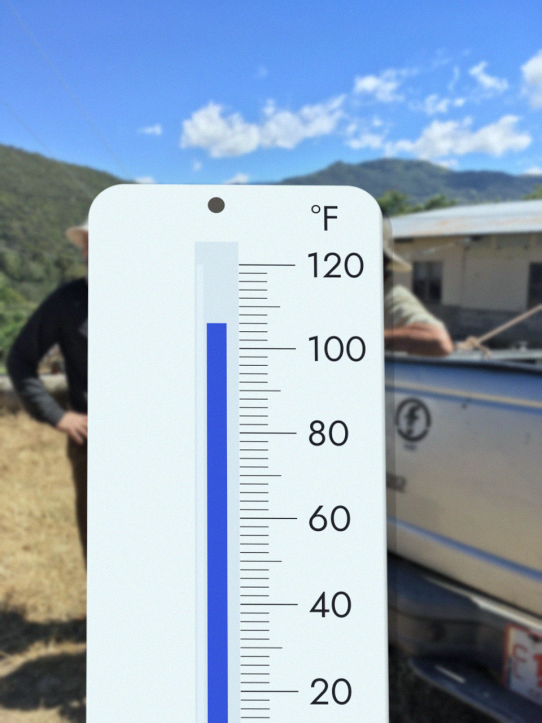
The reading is 106; °F
